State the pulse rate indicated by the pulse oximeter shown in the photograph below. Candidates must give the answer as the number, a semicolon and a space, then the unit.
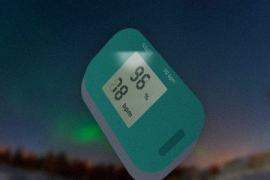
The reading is 78; bpm
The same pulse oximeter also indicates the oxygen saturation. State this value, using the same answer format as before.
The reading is 96; %
